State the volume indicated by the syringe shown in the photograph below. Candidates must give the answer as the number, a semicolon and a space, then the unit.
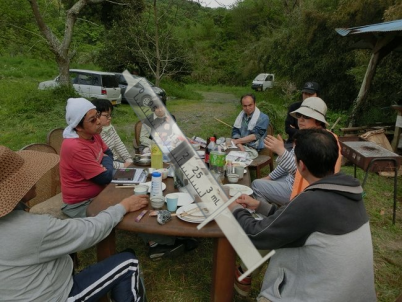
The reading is 1.7; mL
